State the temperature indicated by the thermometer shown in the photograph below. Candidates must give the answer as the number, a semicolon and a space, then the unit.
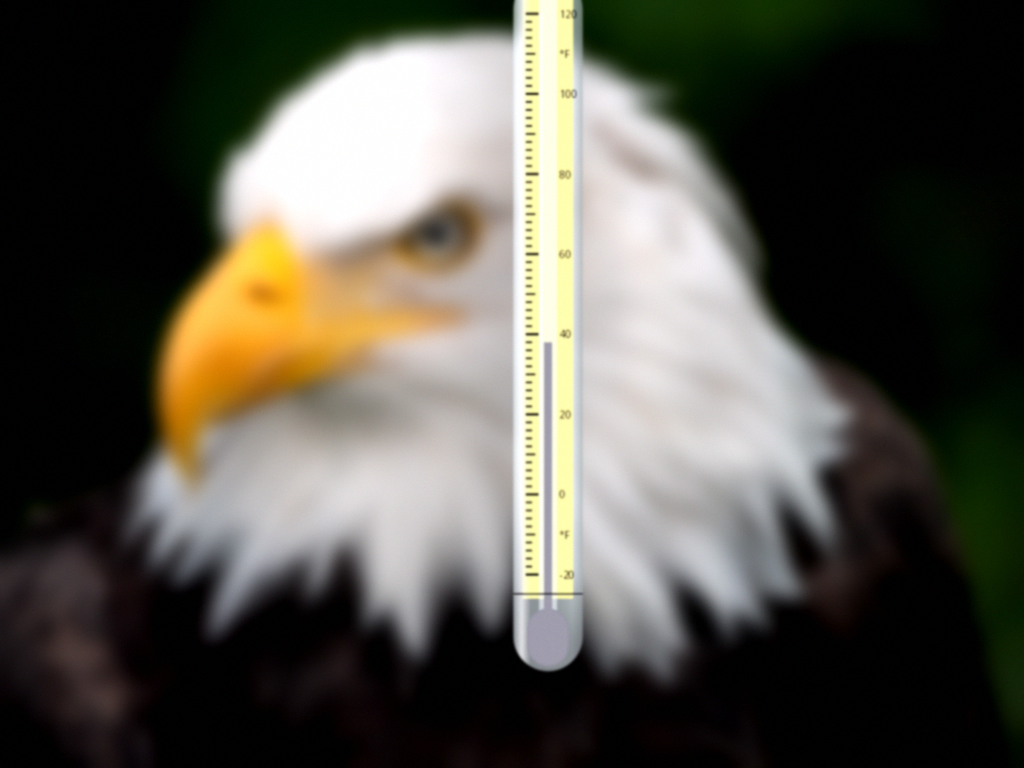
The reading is 38; °F
